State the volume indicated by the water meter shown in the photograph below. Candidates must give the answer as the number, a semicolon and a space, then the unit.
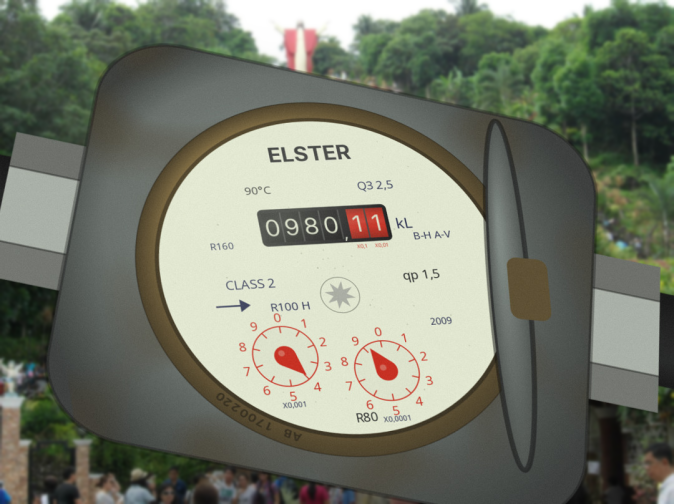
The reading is 980.1139; kL
